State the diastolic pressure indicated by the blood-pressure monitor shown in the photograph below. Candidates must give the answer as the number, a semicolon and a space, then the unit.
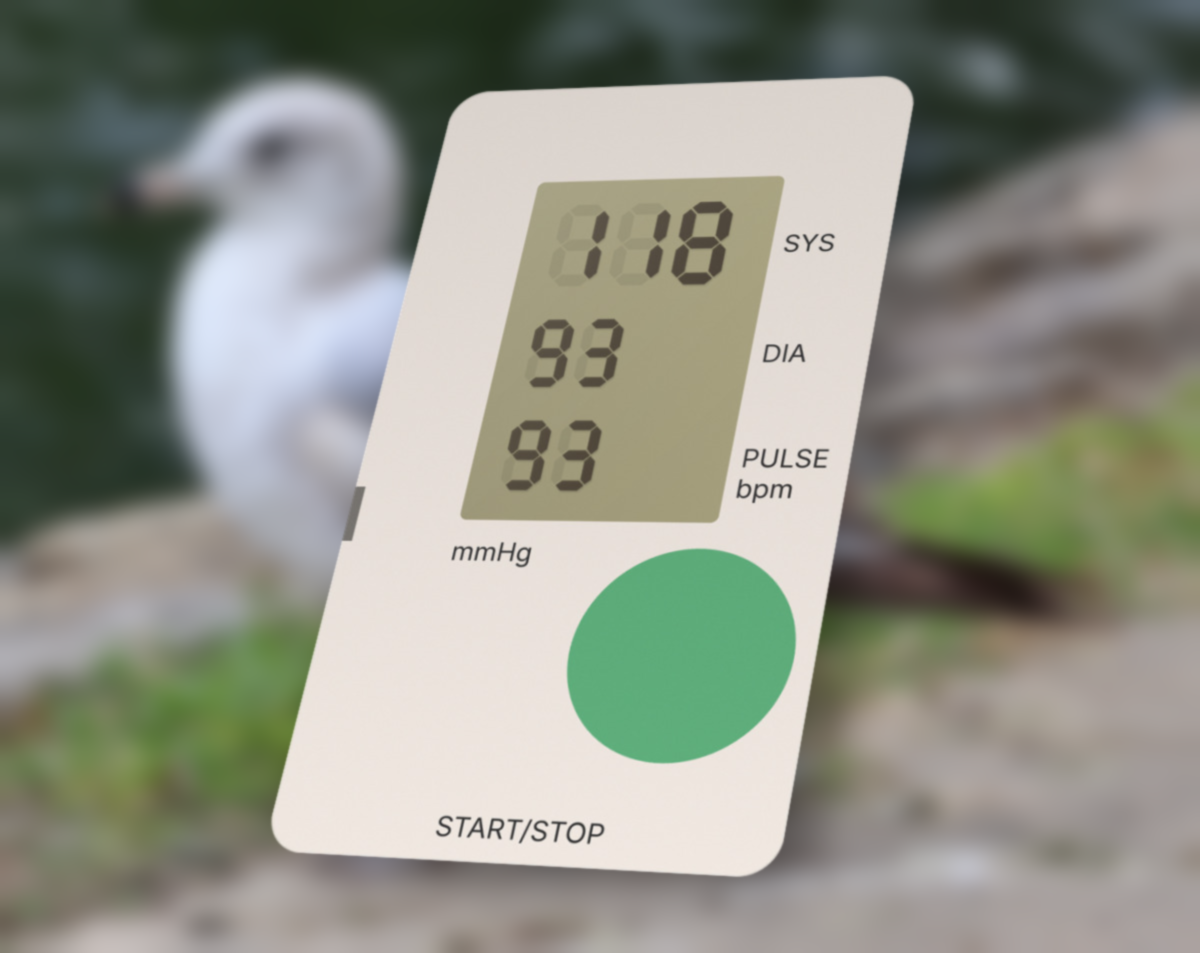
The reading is 93; mmHg
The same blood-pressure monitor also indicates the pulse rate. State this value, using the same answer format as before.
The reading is 93; bpm
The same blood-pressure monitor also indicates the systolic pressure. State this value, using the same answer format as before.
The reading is 118; mmHg
